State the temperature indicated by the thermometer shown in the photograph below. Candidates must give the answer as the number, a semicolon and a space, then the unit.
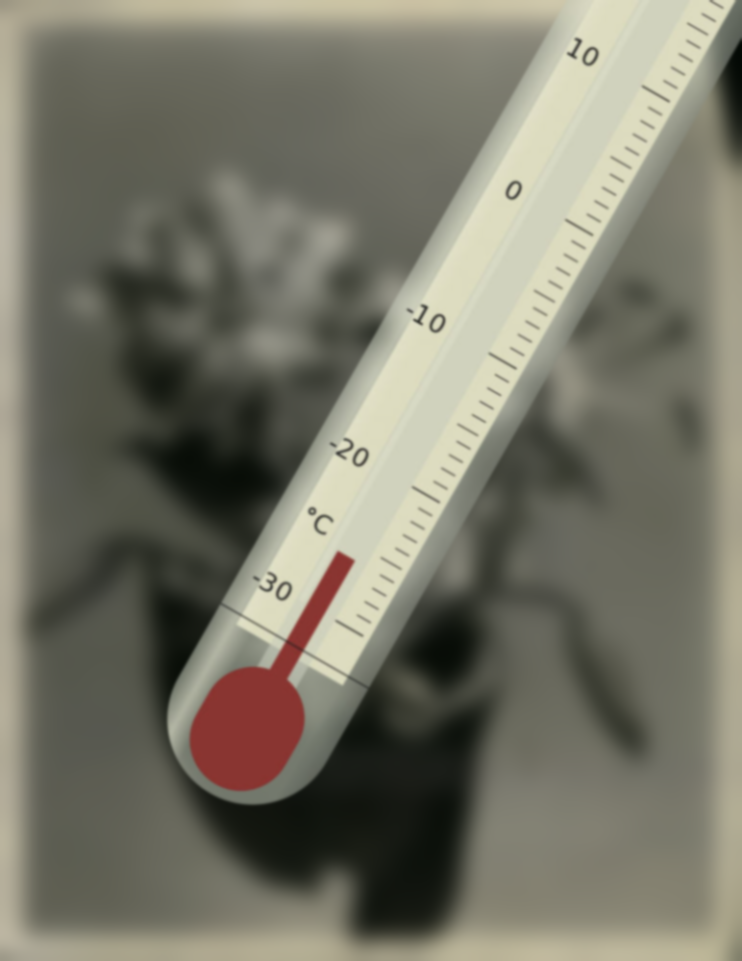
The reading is -26; °C
